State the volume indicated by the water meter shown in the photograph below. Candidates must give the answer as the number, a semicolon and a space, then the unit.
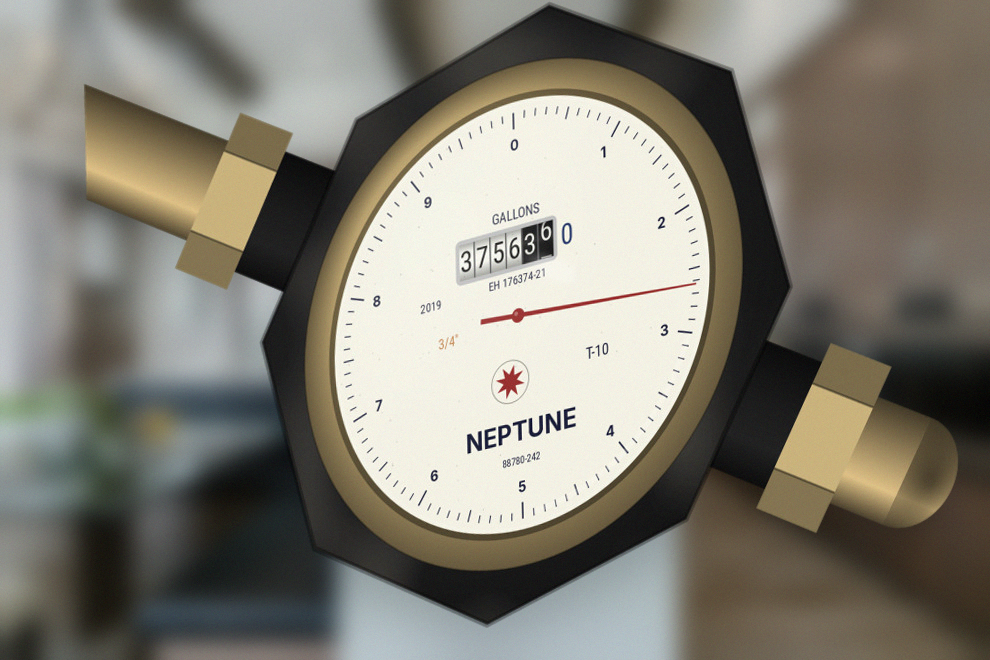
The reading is 3756362.6; gal
